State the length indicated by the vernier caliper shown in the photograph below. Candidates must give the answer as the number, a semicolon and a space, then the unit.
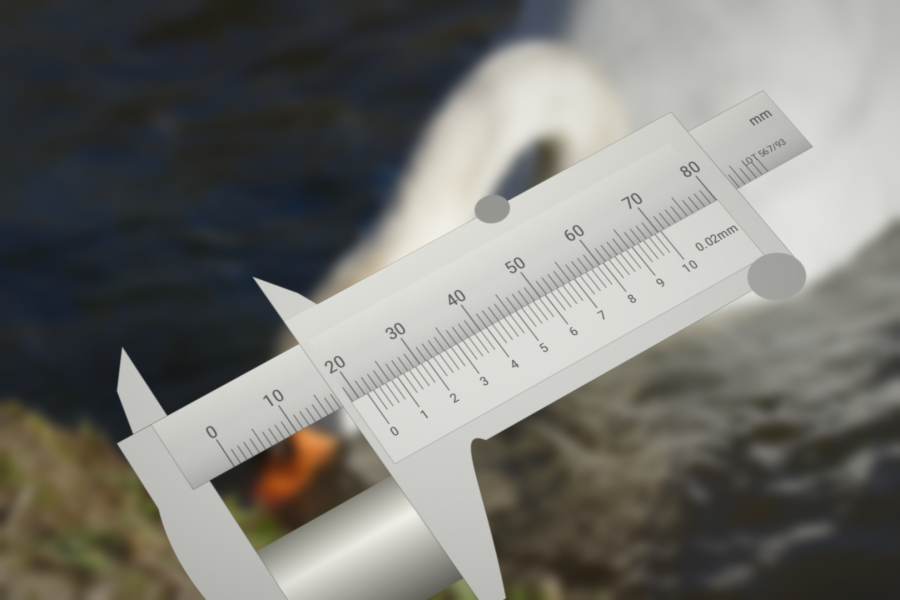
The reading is 21.4; mm
